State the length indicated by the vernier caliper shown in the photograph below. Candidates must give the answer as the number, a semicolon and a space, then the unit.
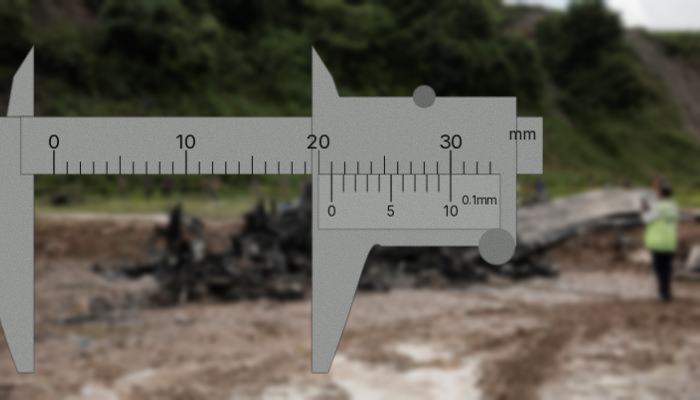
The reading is 21.0; mm
